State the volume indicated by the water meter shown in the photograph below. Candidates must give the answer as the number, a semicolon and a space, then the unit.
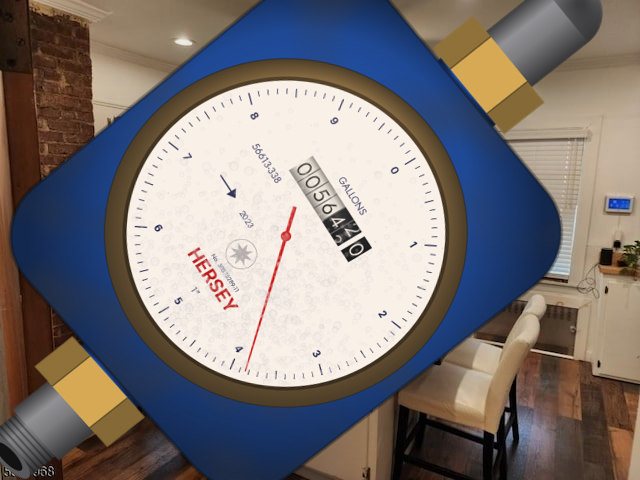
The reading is 56423.8; gal
